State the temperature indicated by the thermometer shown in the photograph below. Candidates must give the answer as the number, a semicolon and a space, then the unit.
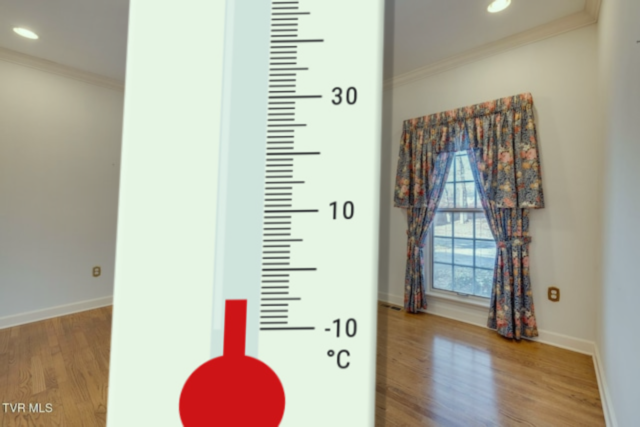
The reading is -5; °C
